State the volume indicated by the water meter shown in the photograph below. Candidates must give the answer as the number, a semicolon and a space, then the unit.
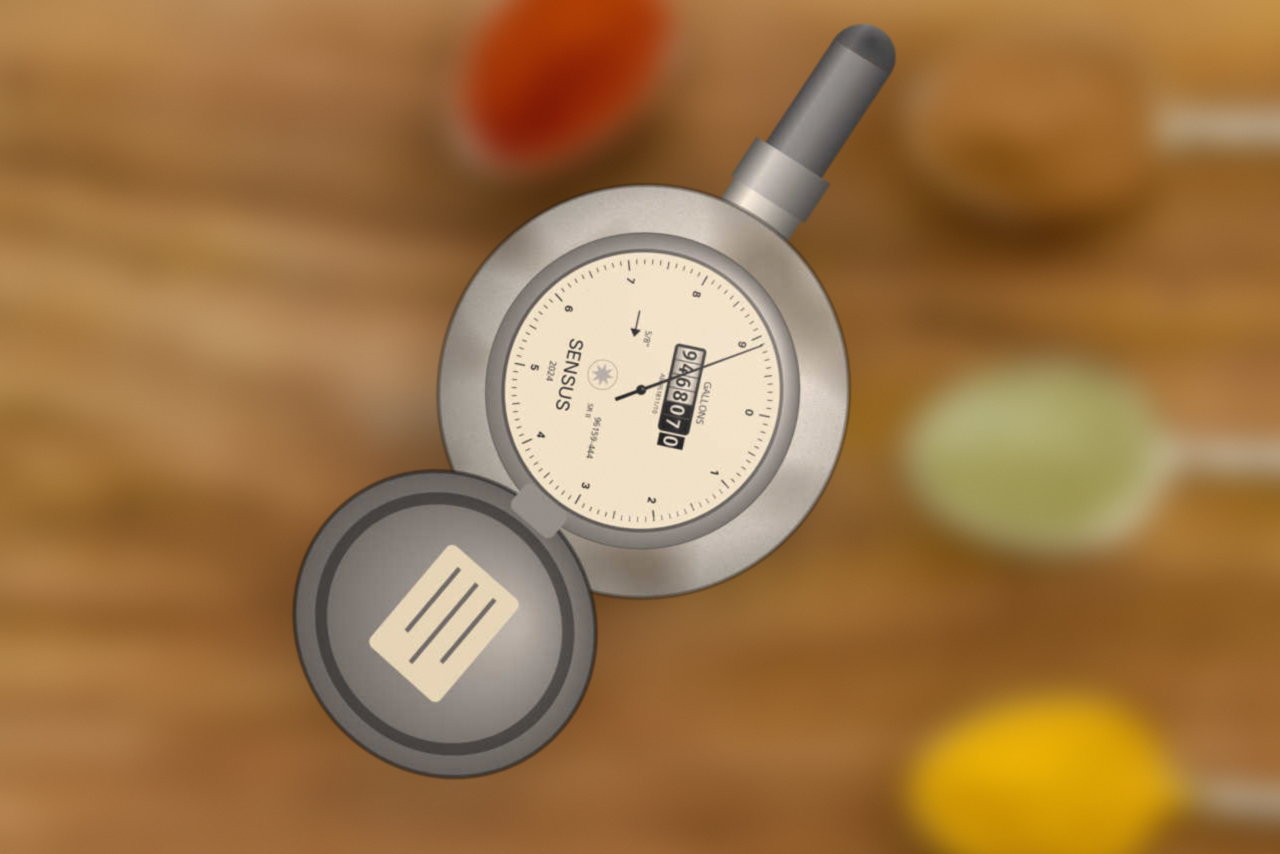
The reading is 9468069.1; gal
